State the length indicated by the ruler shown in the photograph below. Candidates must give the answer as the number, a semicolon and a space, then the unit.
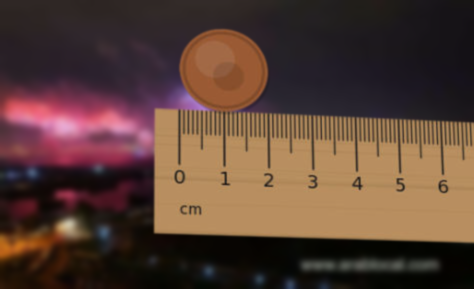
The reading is 2; cm
